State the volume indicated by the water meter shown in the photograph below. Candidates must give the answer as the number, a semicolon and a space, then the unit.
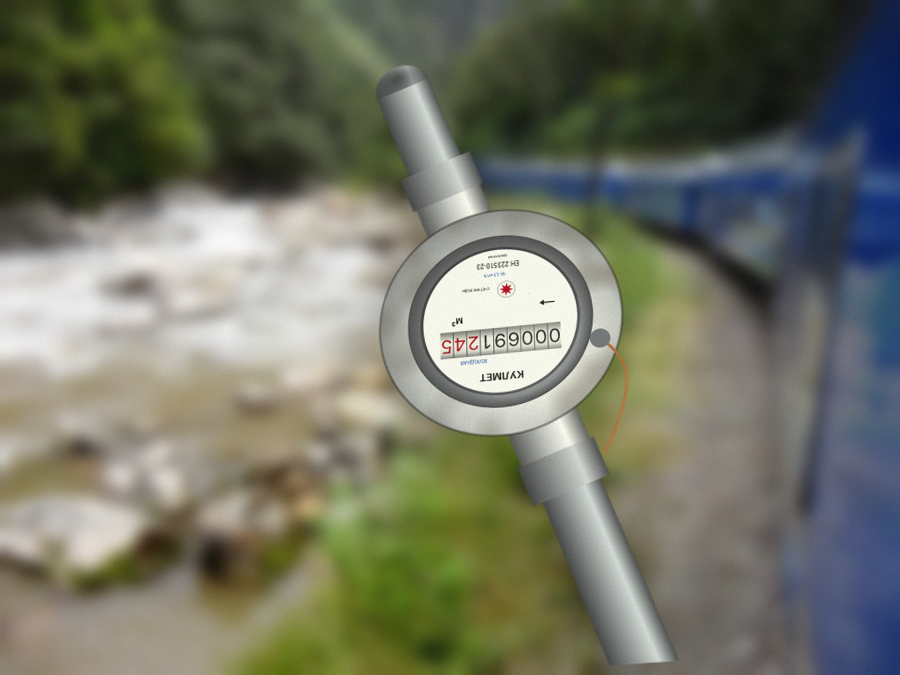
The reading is 691.245; m³
